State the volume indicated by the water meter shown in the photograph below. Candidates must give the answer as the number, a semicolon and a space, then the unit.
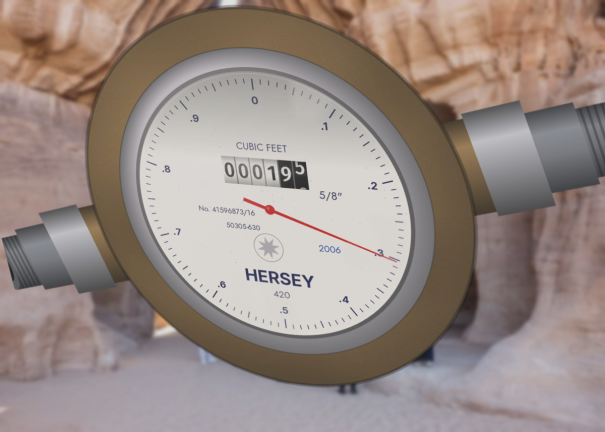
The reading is 195.30; ft³
